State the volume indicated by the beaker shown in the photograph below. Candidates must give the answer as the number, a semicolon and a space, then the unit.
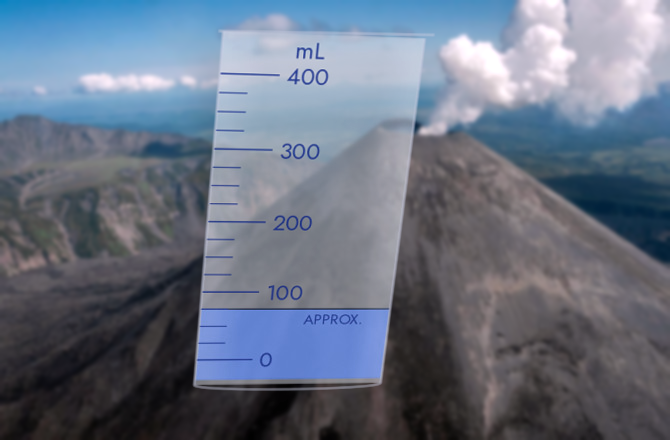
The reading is 75; mL
